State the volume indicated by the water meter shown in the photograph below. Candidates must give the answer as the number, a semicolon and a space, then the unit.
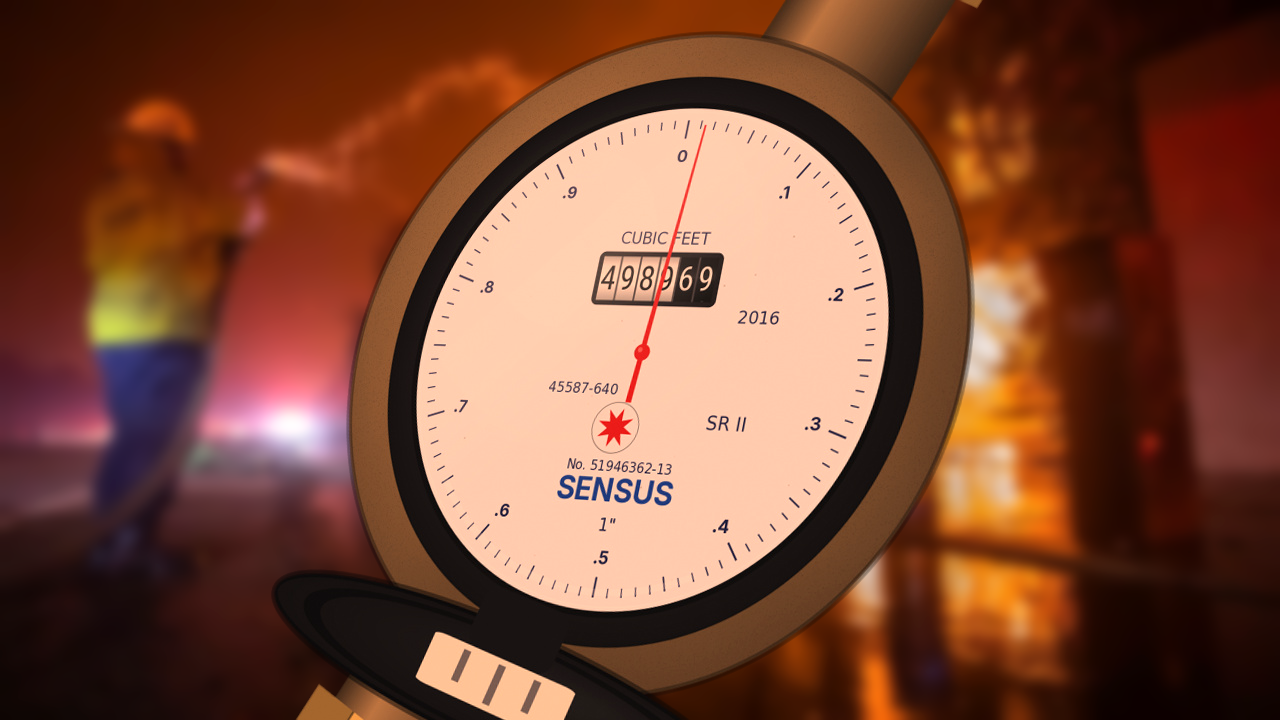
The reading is 498969.01; ft³
